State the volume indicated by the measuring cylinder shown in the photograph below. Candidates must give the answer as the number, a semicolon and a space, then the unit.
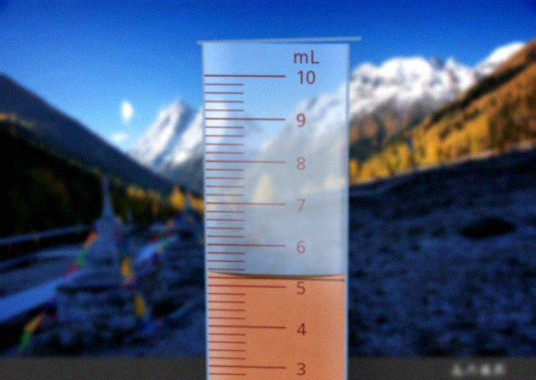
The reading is 5.2; mL
